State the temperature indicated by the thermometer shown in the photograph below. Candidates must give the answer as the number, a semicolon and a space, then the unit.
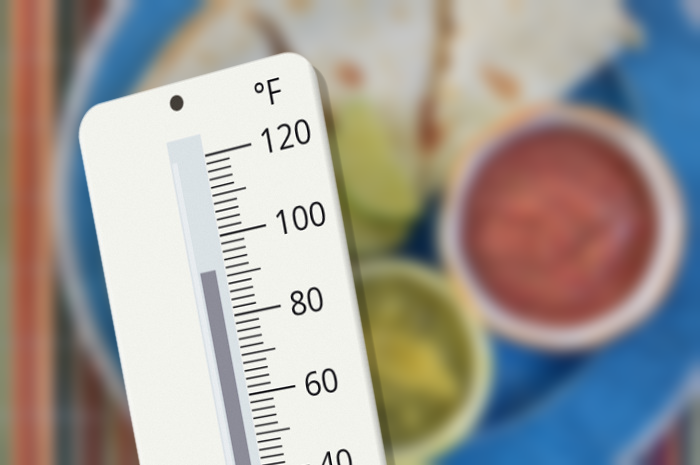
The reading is 92; °F
